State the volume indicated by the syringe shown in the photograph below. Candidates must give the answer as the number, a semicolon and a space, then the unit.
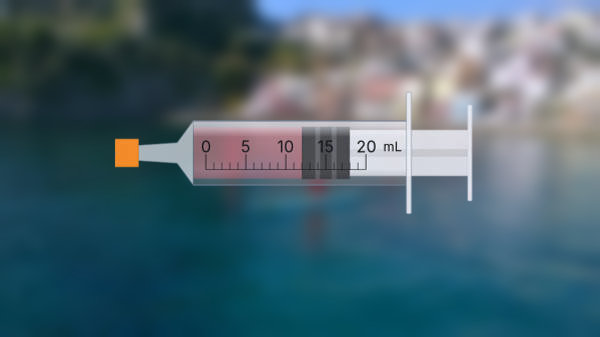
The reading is 12; mL
